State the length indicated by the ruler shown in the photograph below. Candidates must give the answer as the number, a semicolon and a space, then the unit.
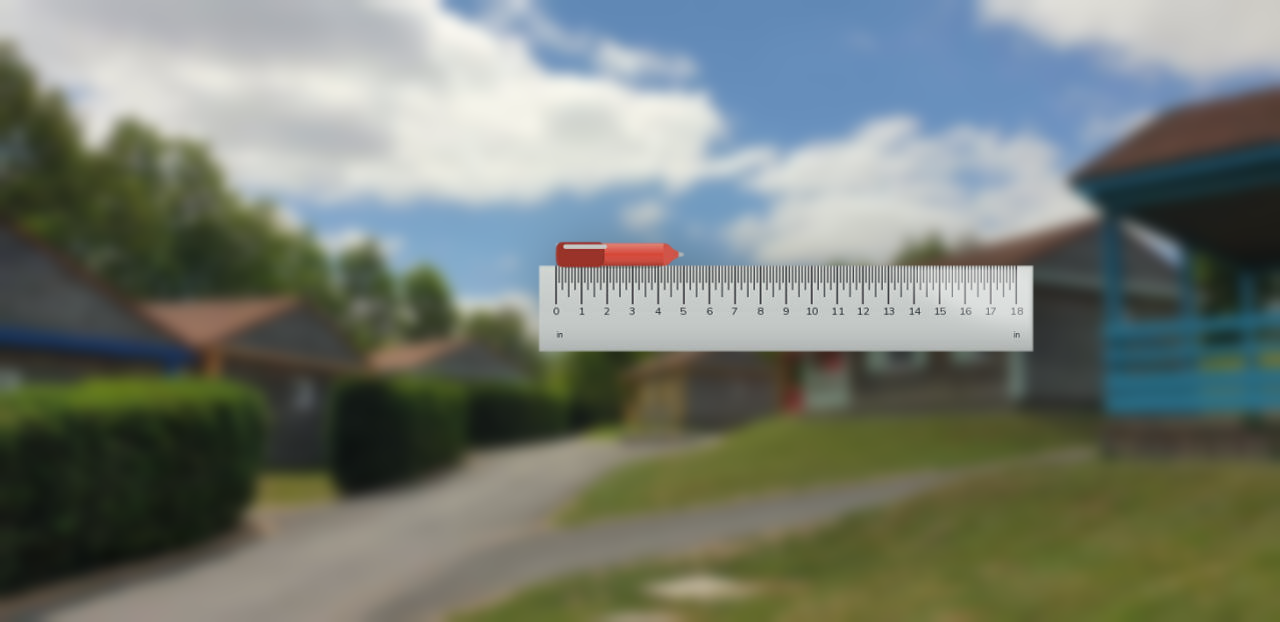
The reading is 5; in
